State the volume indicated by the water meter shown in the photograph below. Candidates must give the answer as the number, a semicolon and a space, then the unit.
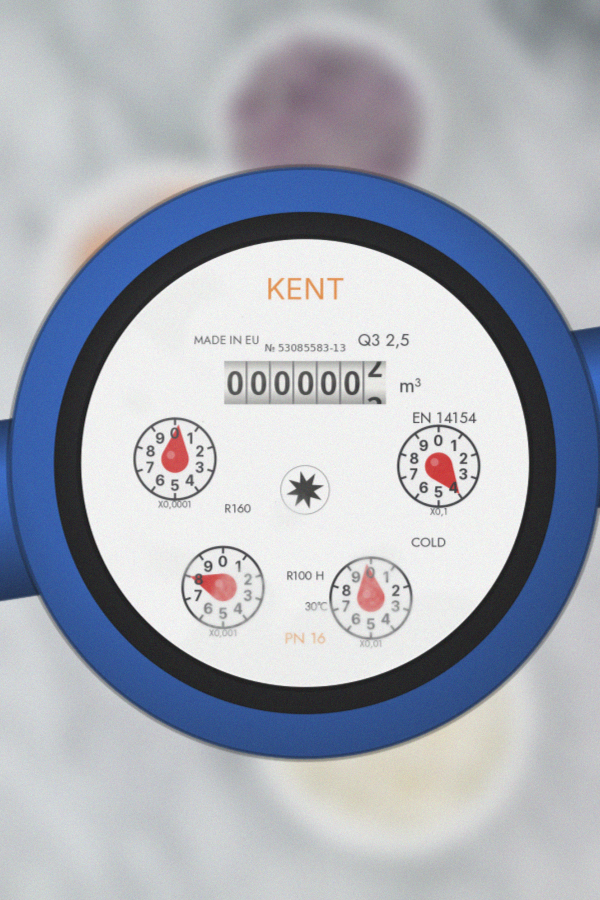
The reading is 2.3980; m³
